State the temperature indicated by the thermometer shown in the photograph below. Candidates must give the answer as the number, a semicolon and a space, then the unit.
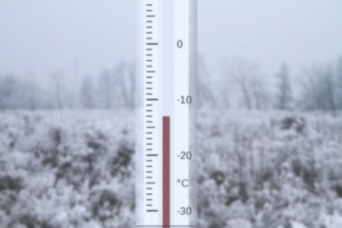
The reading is -13; °C
